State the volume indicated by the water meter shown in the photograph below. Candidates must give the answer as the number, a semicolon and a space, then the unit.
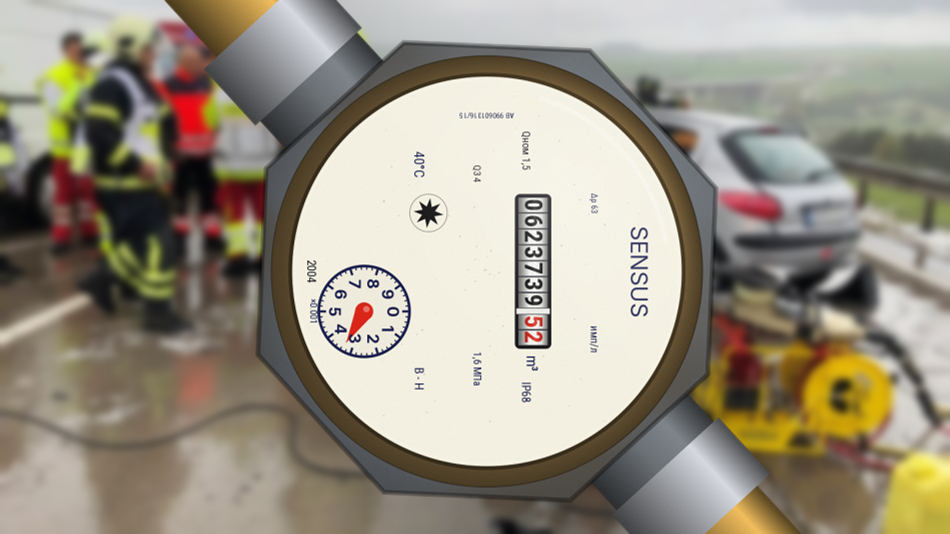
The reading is 623739.523; m³
